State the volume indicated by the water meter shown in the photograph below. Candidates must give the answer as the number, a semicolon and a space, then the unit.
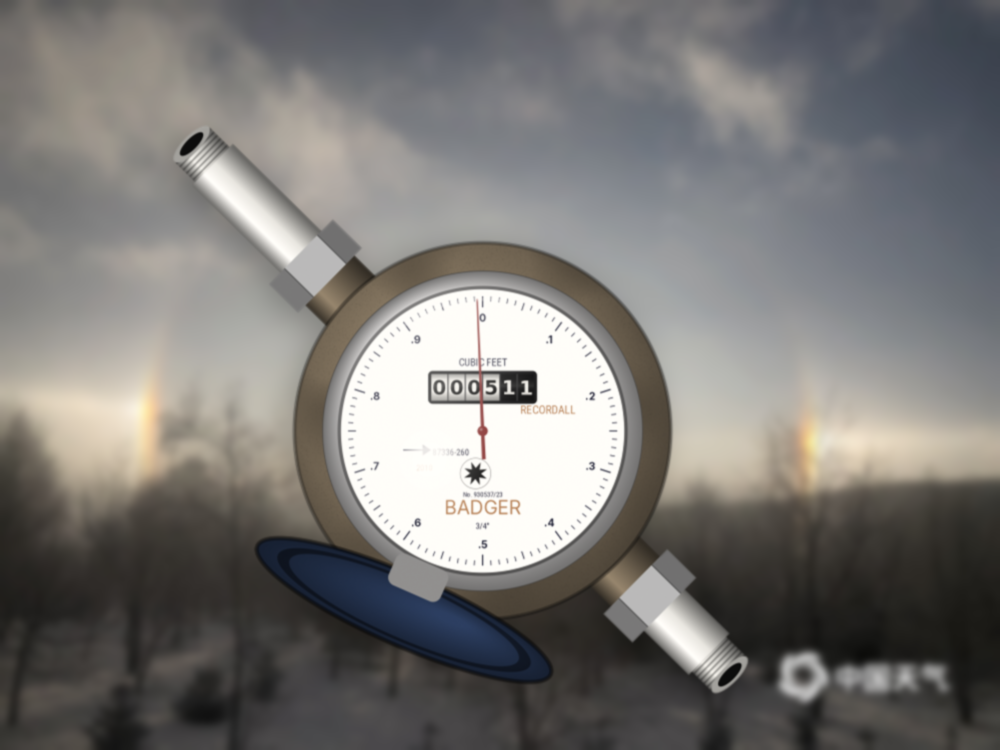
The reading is 510.99; ft³
